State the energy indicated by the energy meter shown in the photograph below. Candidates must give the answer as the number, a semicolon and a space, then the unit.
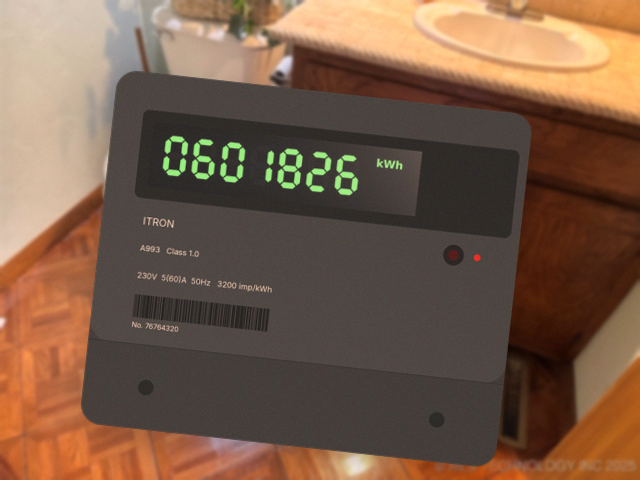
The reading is 601826; kWh
